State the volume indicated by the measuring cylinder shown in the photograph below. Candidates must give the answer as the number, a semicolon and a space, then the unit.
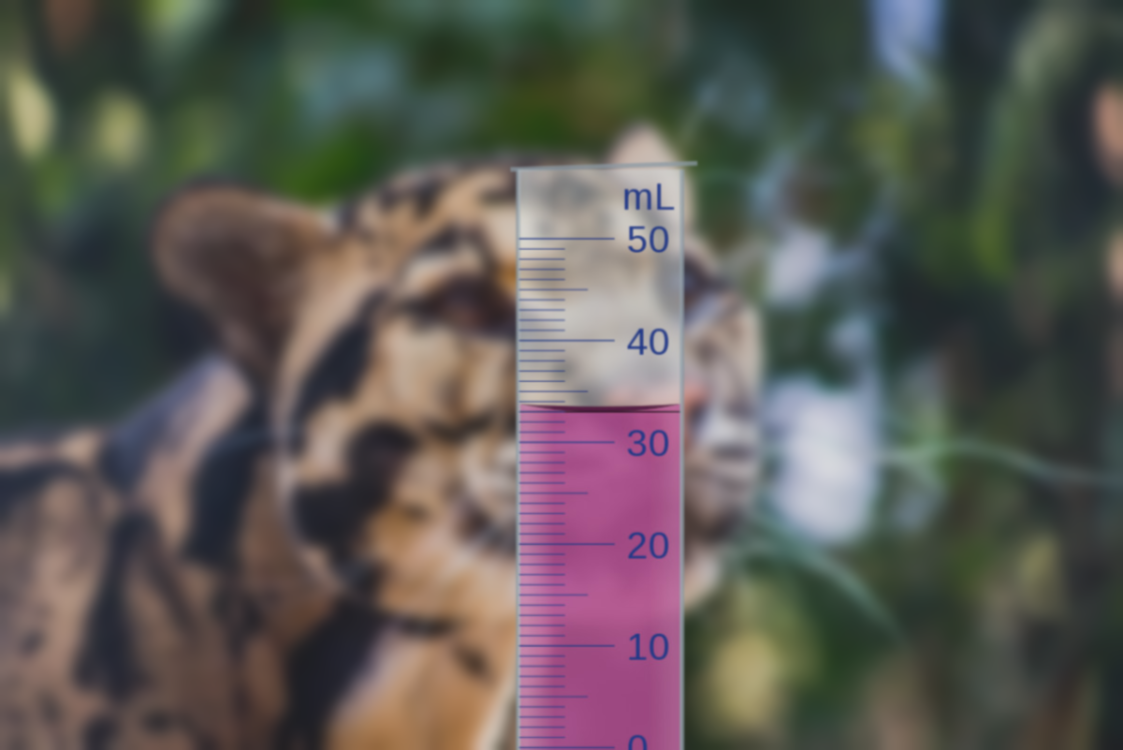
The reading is 33; mL
